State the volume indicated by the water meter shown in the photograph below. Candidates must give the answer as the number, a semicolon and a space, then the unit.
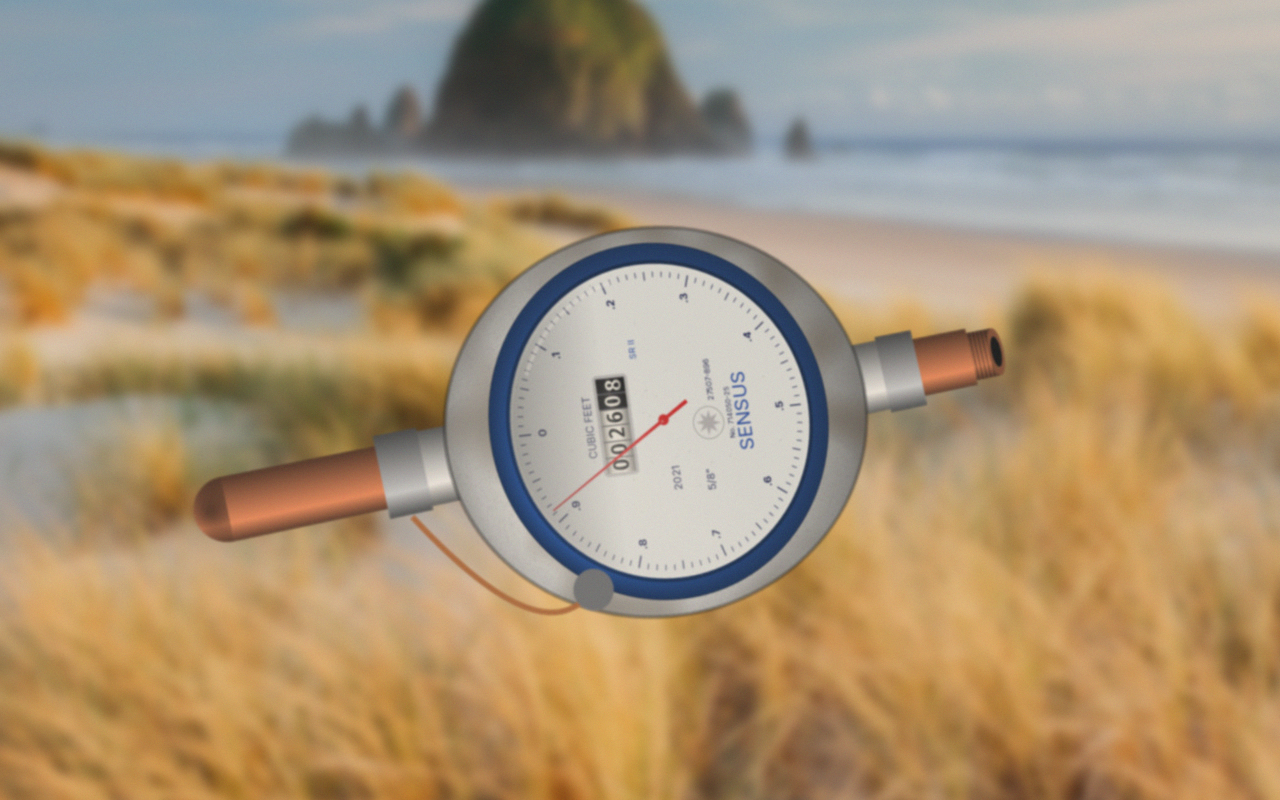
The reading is 2607.91; ft³
